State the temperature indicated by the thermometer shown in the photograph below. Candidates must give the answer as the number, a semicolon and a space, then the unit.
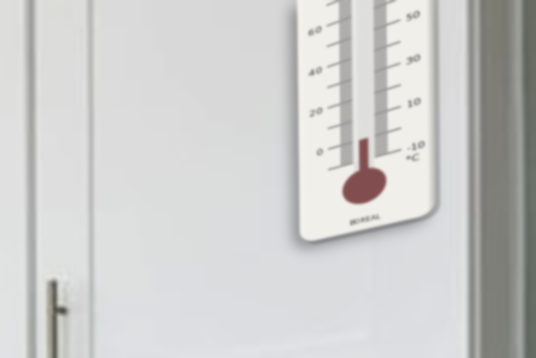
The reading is 0; °C
